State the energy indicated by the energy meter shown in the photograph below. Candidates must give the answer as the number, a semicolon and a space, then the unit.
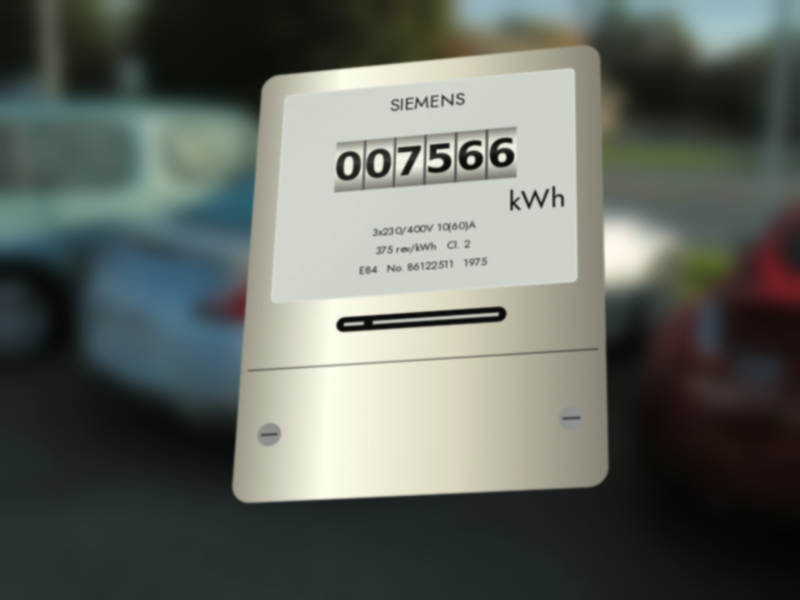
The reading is 7566; kWh
